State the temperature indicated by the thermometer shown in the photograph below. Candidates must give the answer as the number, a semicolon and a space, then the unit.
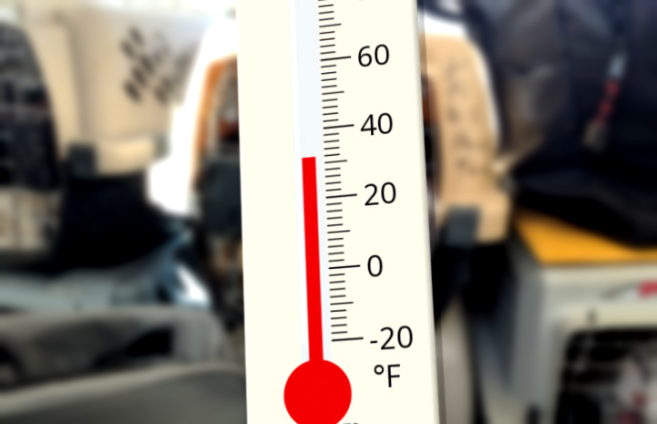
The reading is 32; °F
